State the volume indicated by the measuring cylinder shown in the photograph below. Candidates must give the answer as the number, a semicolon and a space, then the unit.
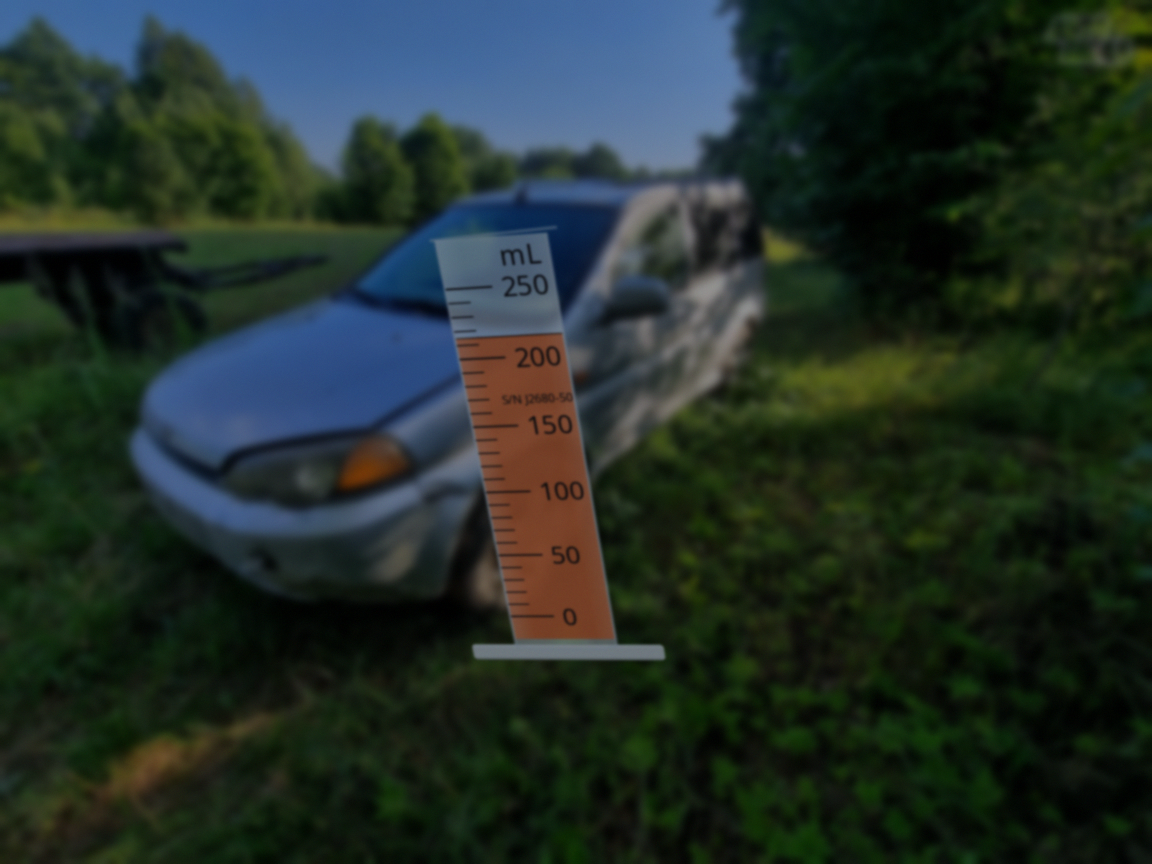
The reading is 215; mL
